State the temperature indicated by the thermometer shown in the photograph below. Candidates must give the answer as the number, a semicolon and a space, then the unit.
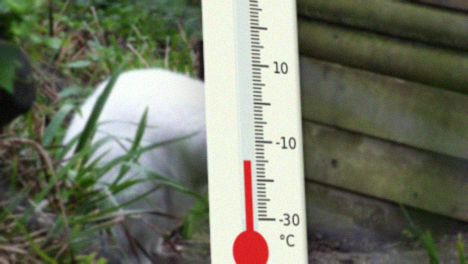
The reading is -15; °C
